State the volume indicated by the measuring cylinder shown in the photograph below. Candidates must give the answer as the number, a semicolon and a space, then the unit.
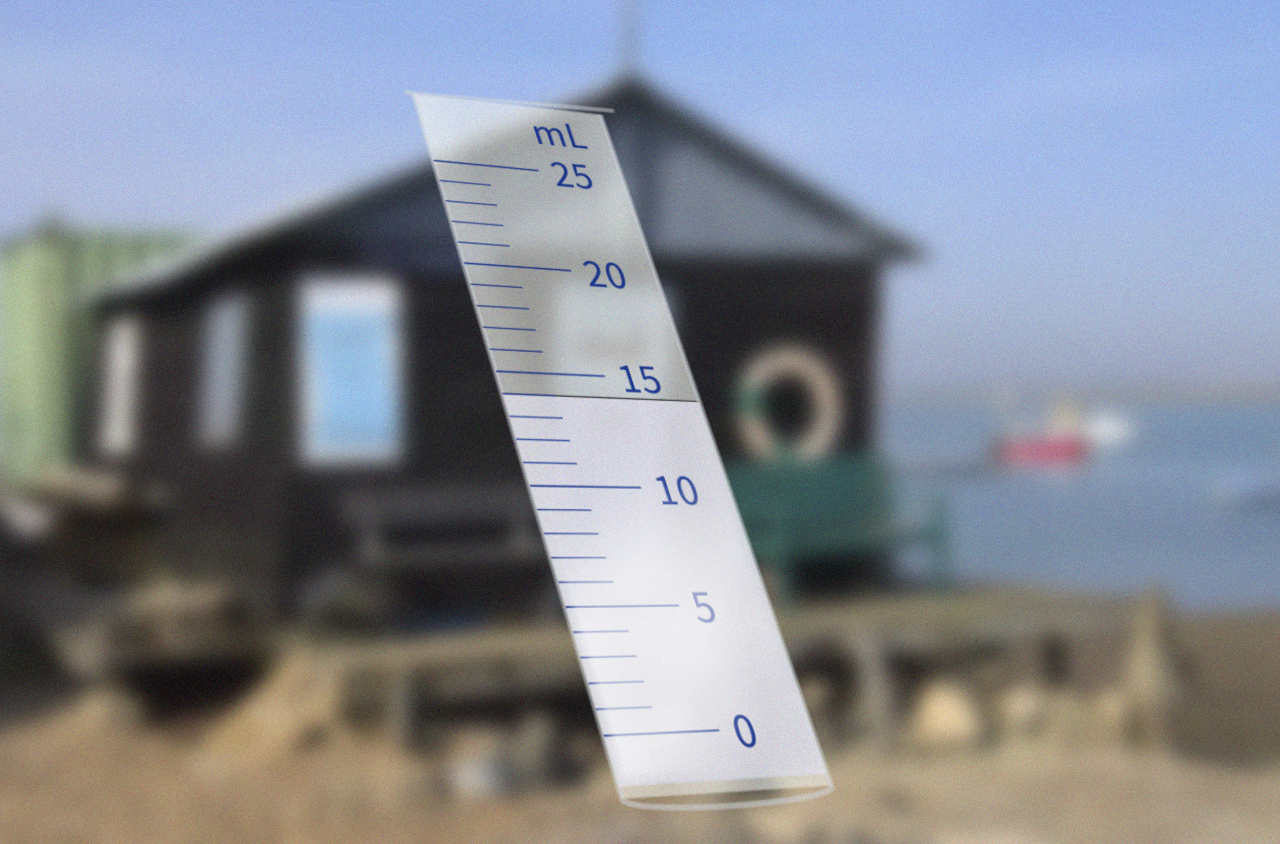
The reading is 14; mL
